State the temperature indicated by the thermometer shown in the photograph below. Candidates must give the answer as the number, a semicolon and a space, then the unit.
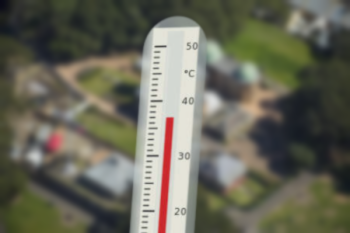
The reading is 37; °C
